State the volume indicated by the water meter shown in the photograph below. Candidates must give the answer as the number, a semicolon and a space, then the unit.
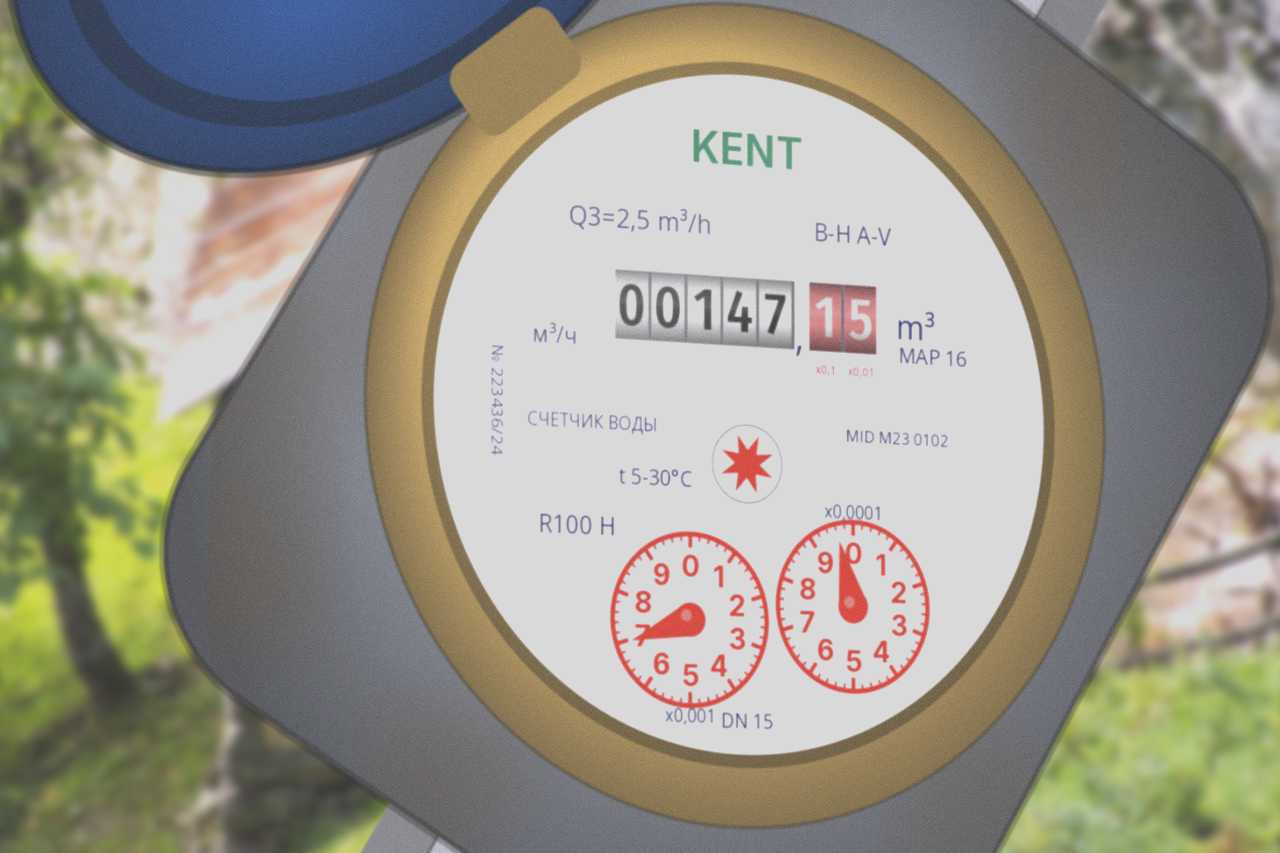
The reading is 147.1569; m³
